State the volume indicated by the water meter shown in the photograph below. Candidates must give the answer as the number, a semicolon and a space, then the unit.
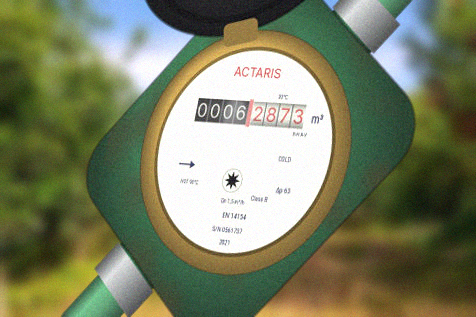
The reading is 6.2873; m³
